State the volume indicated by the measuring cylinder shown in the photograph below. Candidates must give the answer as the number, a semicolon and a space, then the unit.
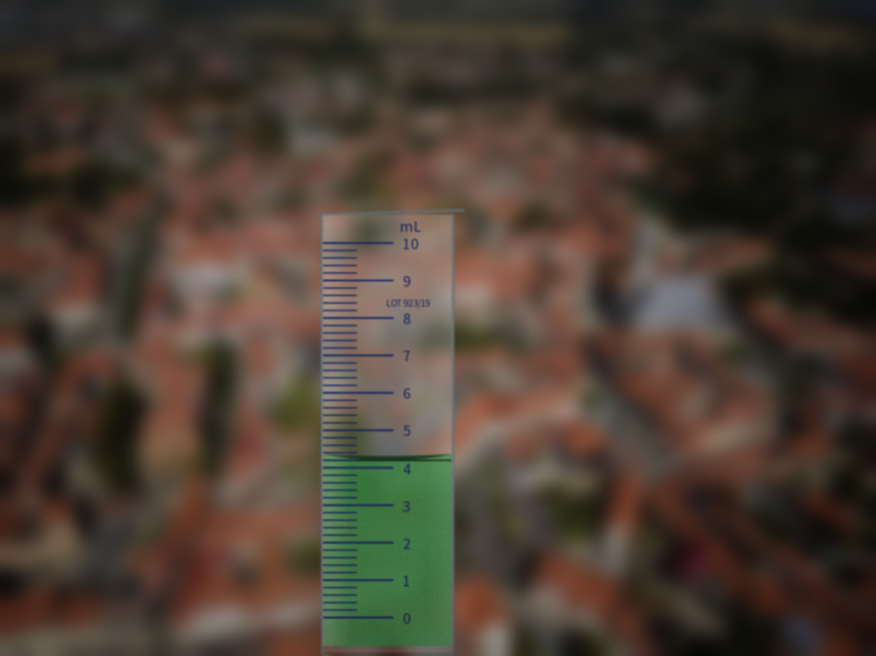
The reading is 4.2; mL
